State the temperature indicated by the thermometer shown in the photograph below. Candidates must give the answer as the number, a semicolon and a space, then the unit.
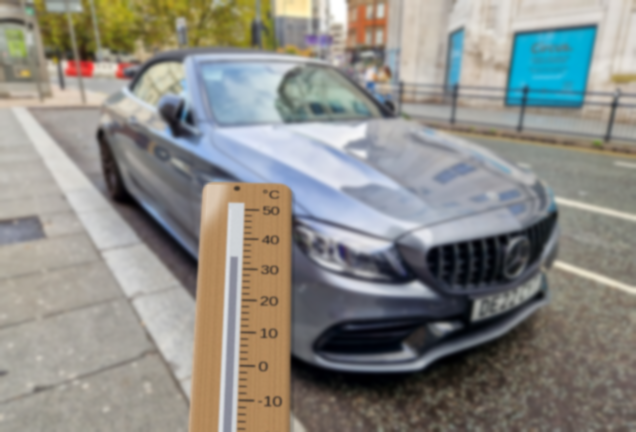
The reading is 34; °C
